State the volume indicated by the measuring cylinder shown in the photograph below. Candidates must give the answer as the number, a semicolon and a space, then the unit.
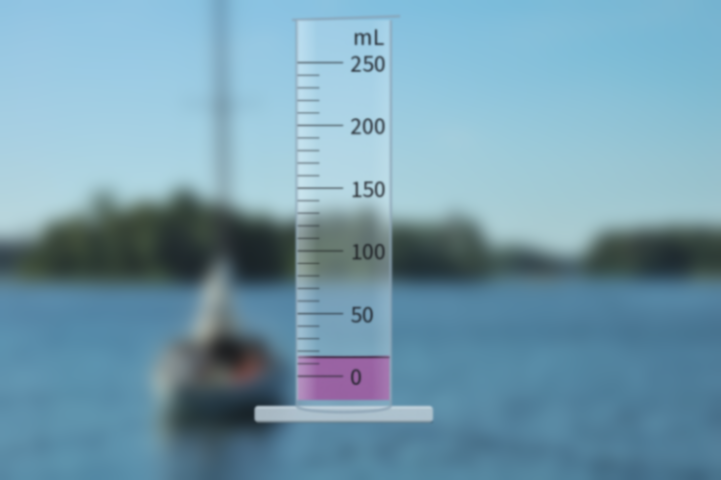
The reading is 15; mL
